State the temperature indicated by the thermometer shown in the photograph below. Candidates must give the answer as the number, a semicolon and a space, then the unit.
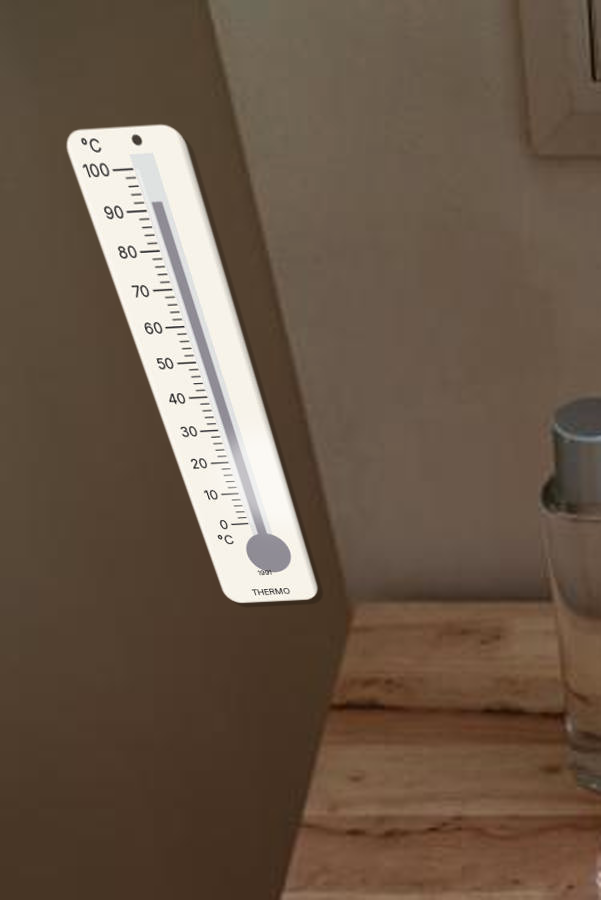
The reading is 92; °C
